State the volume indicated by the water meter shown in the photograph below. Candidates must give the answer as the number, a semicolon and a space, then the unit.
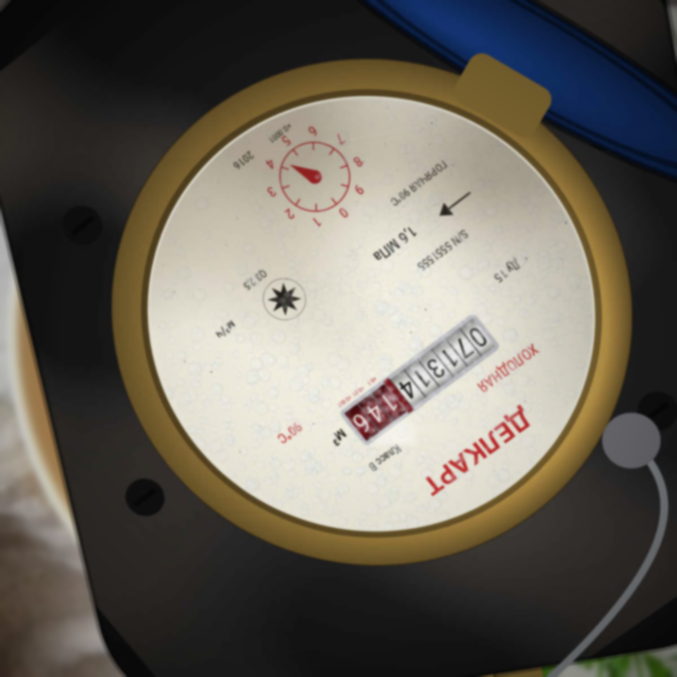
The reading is 71314.1464; m³
